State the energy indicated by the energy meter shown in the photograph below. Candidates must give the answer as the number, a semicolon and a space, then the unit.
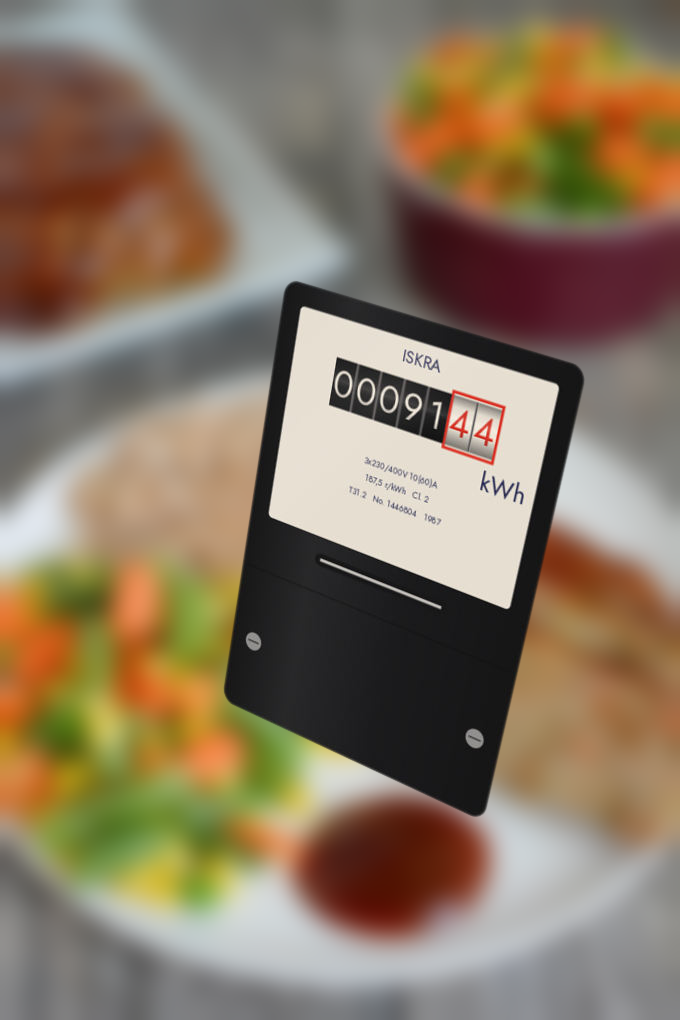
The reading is 91.44; kWh
